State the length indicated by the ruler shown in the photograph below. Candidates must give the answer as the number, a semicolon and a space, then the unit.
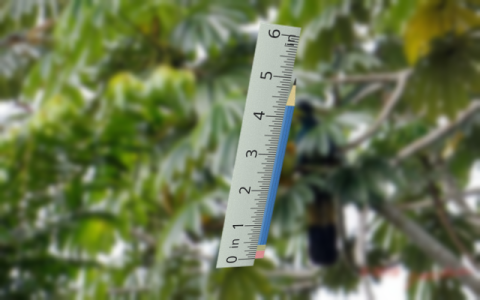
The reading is 5; in
